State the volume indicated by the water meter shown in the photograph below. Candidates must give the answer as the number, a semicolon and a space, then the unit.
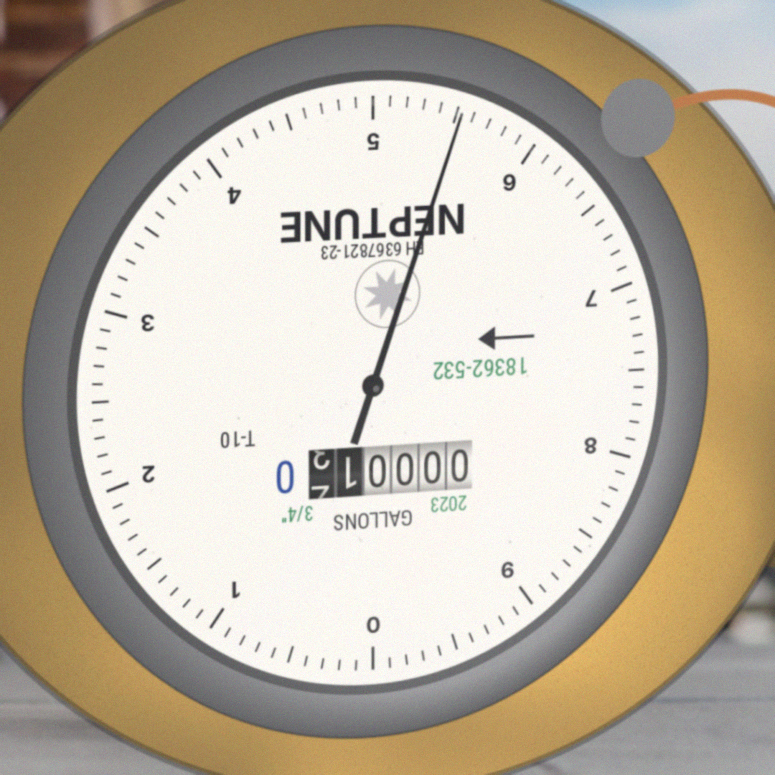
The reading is 125.5; gal
